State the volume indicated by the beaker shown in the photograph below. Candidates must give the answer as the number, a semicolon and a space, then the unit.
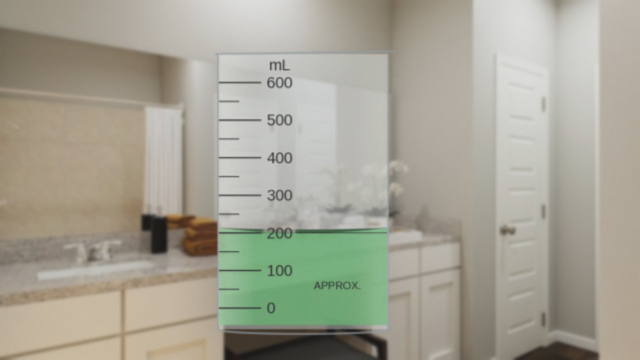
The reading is 200; mL
